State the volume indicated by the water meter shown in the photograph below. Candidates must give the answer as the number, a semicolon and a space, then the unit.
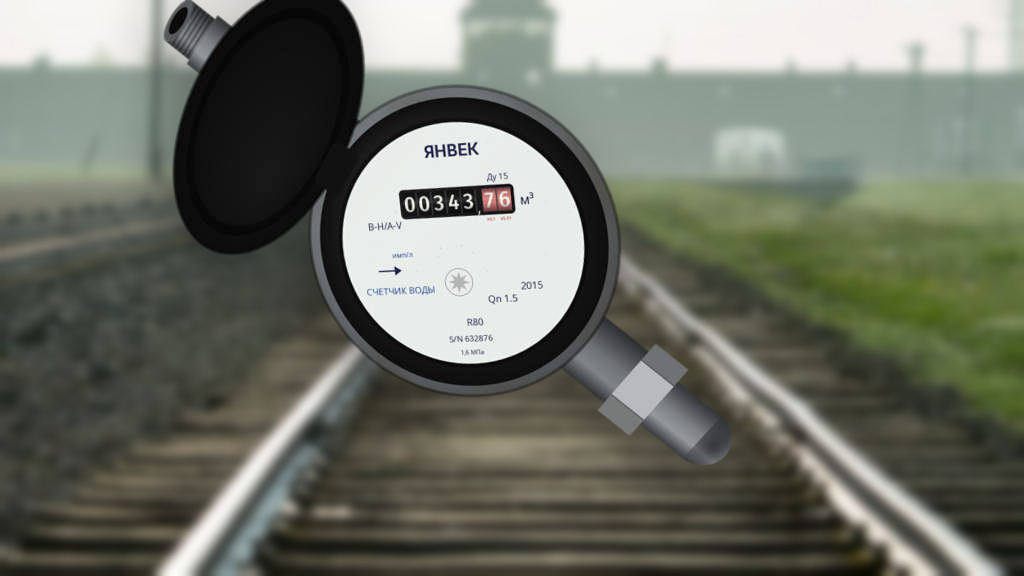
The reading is 343.76; m³
